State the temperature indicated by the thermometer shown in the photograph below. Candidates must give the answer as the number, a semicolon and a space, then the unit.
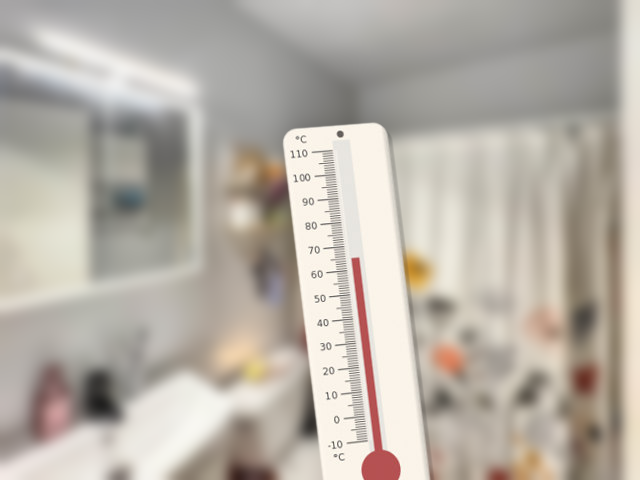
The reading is 65; °C
